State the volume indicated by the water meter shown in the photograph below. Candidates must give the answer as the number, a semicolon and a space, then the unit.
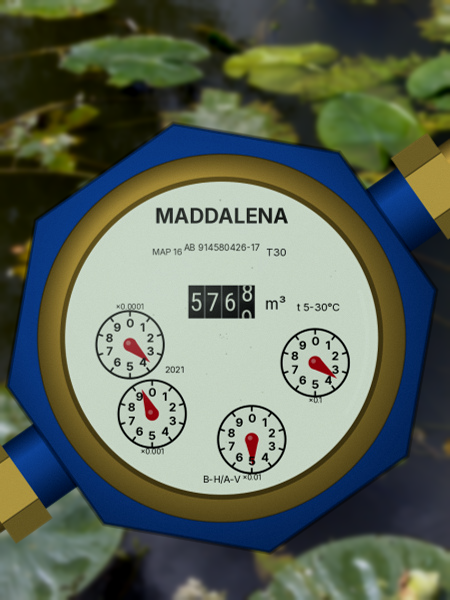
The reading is 5768.3493; m³
